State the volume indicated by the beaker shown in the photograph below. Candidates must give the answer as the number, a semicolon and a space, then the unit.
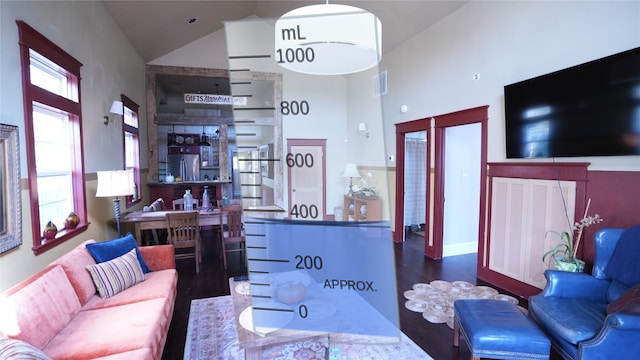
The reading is 350; mL
